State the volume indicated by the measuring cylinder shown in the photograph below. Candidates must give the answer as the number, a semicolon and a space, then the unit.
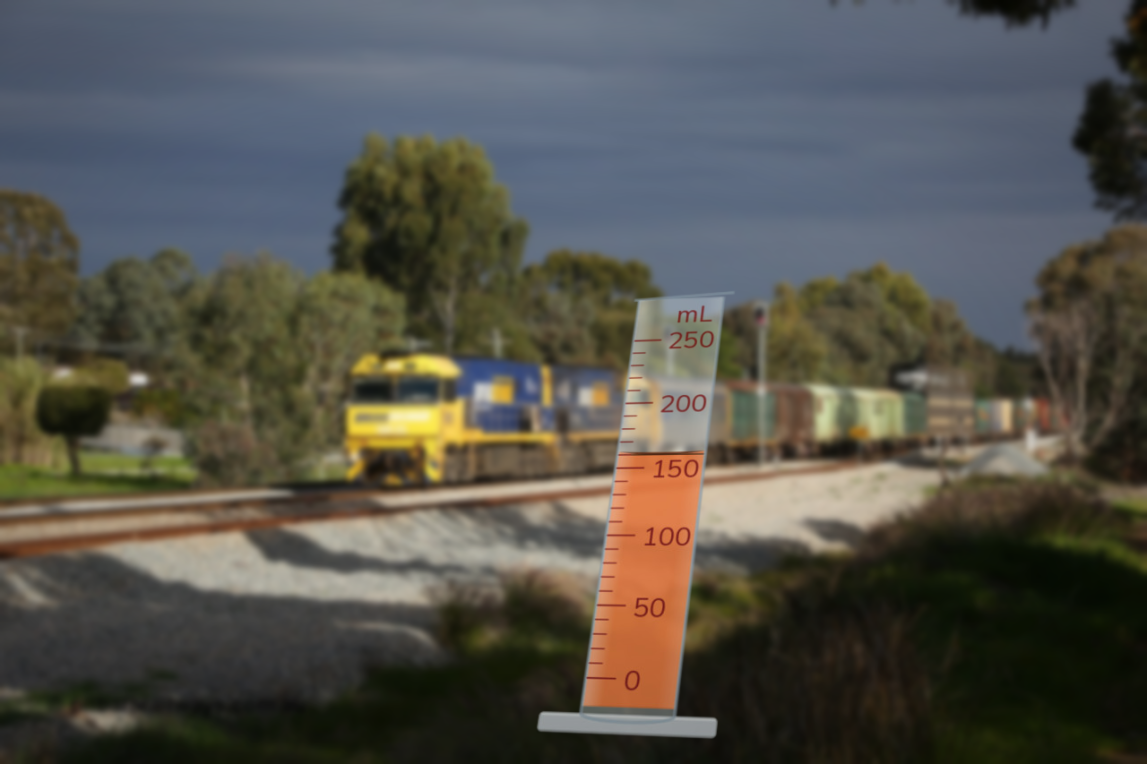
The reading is 160; mL
